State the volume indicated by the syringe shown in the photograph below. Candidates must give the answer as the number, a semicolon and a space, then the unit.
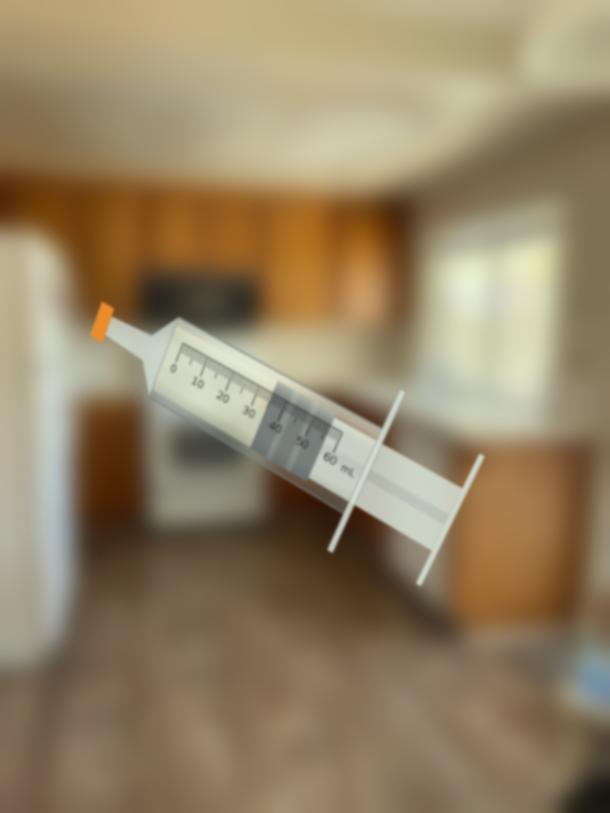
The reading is 35; mL
